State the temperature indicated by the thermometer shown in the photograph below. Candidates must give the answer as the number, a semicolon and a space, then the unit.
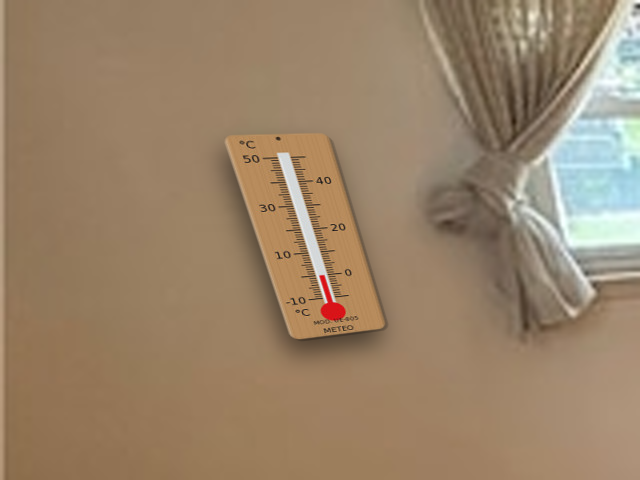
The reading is 0; °C
